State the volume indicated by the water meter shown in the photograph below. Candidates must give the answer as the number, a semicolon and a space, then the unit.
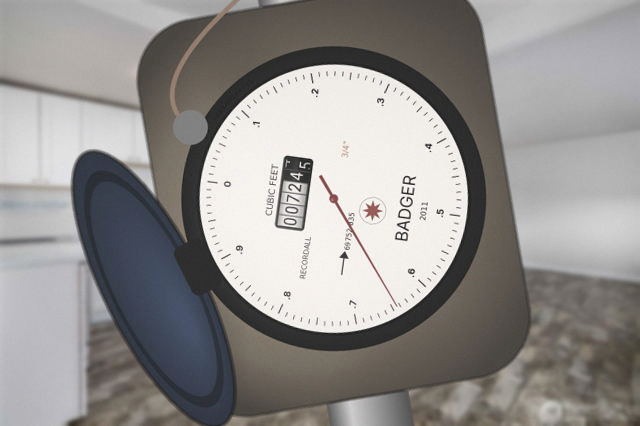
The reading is 7244.64; ft³
